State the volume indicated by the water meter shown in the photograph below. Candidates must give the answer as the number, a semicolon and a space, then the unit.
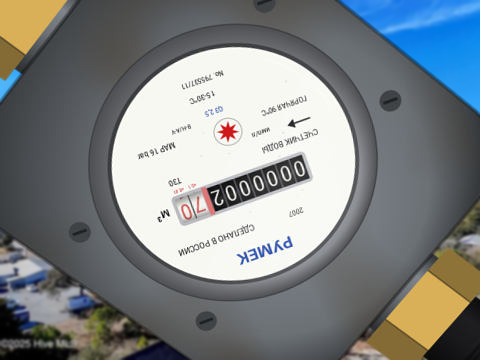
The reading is 2.70; m³
